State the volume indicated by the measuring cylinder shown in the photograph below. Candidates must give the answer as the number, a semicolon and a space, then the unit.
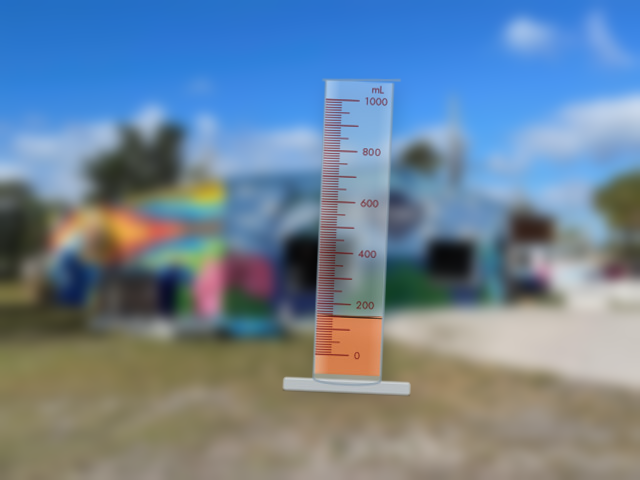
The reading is 150; mL
